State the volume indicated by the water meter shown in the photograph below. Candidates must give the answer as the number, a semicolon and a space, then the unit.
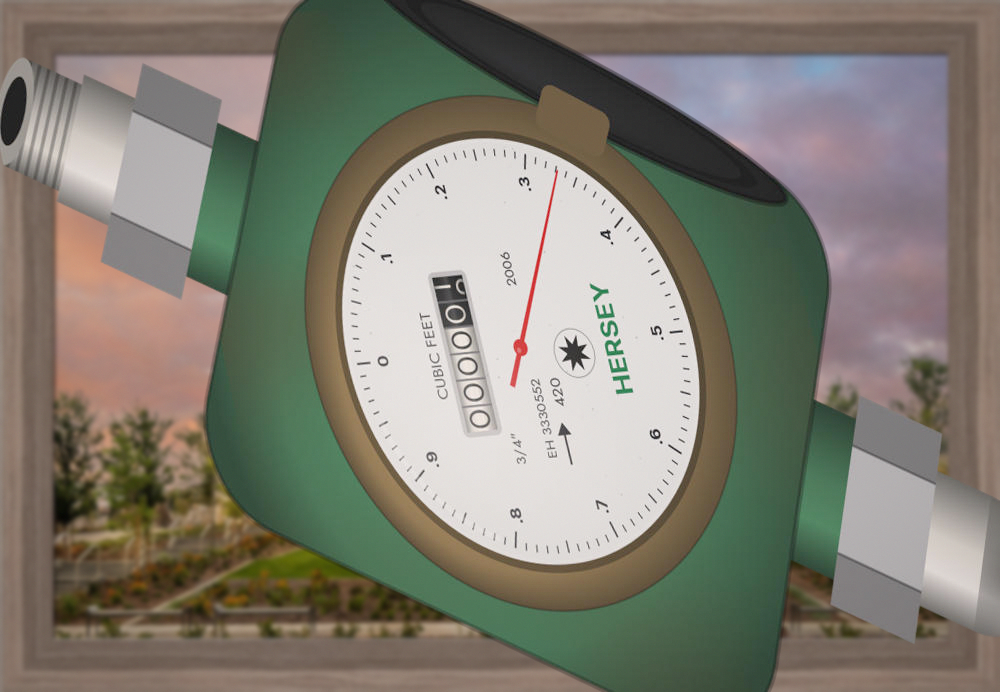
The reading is 1.33; ft³
